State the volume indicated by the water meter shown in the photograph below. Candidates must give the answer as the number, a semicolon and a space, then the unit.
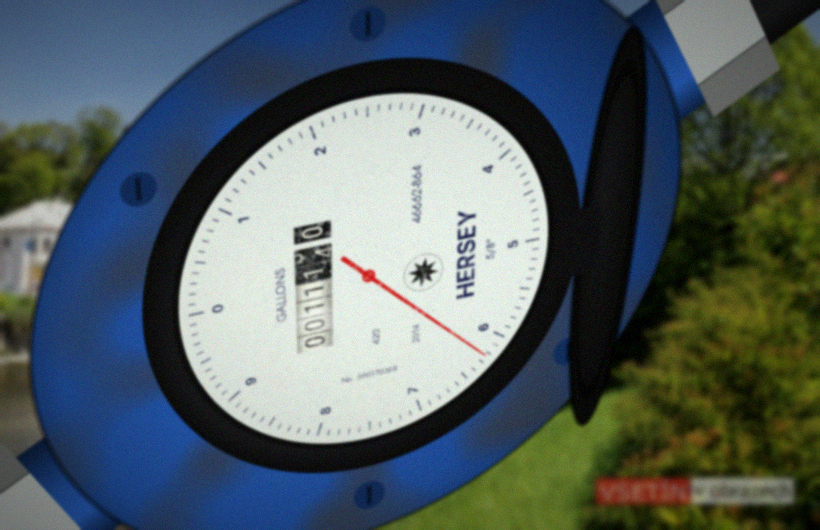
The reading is 11136.2; gal
